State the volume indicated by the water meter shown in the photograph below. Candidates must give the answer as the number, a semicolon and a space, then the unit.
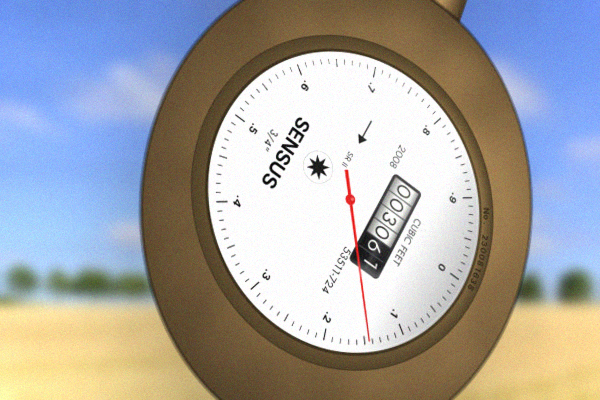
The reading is 3061.14; ft³
